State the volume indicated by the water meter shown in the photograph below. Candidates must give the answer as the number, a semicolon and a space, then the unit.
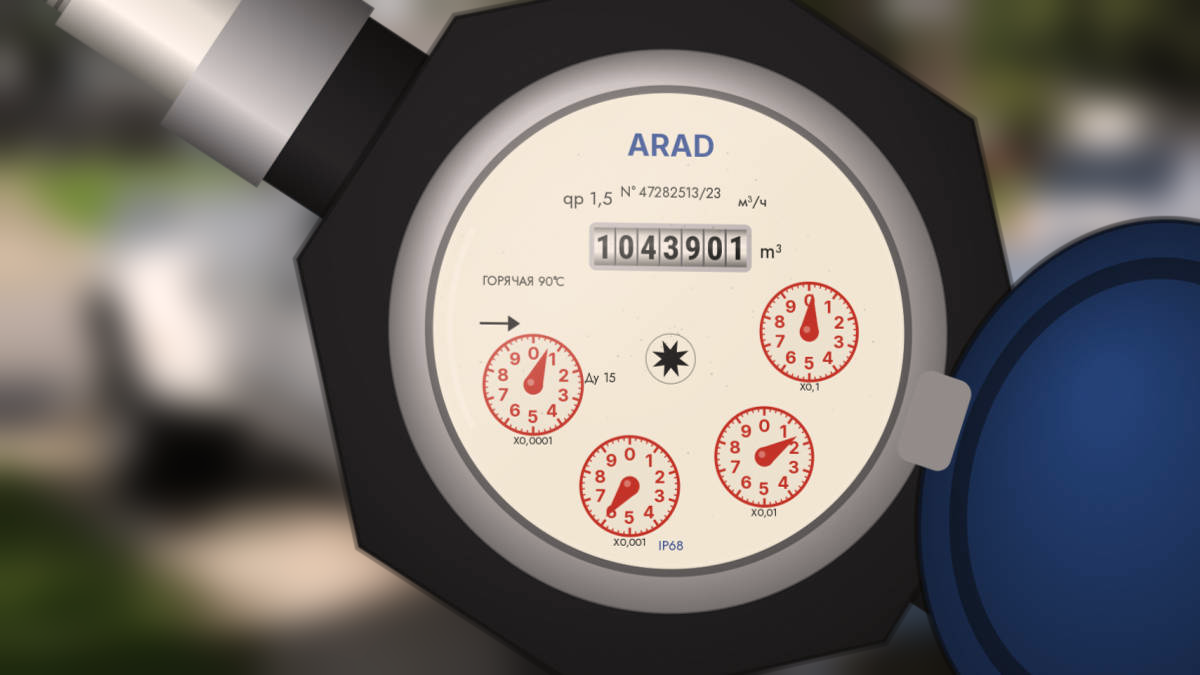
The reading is 1043901.0160; m³
